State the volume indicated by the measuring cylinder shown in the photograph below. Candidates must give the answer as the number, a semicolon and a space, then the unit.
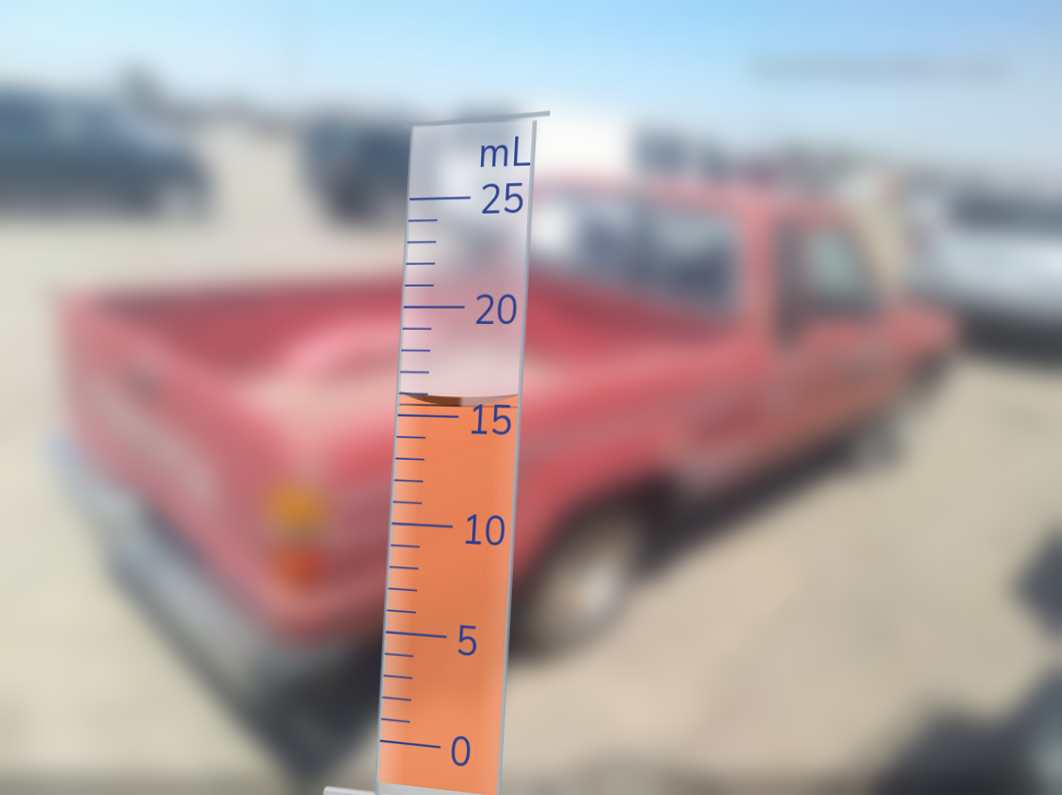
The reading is 15.5; mL
